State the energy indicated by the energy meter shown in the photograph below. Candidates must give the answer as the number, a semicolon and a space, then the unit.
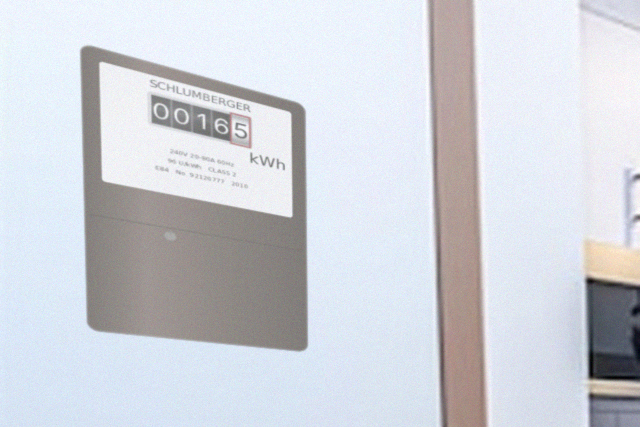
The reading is 16.5; kWh
